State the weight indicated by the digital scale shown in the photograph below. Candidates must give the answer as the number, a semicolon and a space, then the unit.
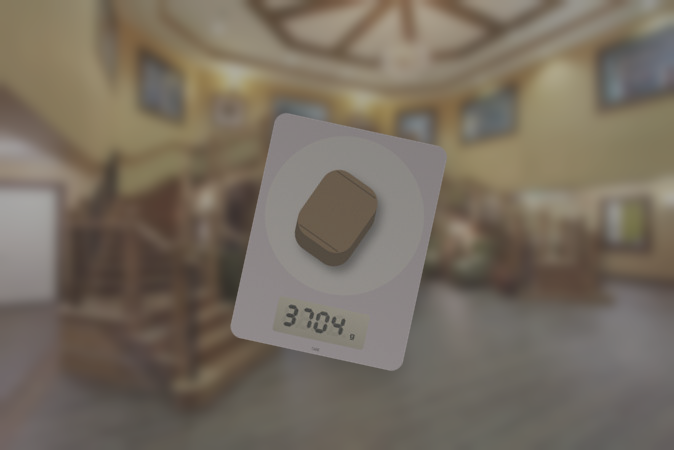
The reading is 3704; g
